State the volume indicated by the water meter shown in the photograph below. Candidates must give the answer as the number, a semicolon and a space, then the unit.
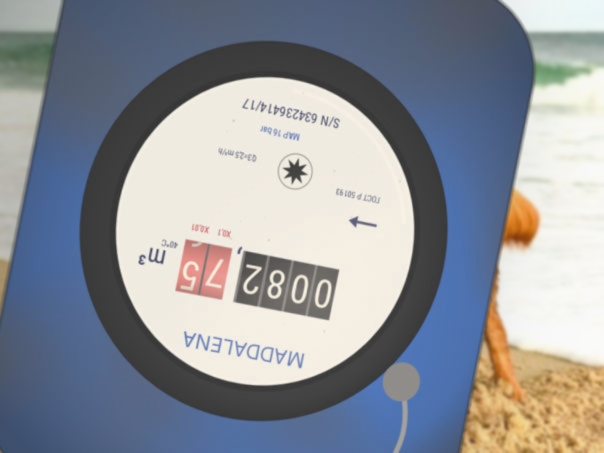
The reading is 82.75; m³
